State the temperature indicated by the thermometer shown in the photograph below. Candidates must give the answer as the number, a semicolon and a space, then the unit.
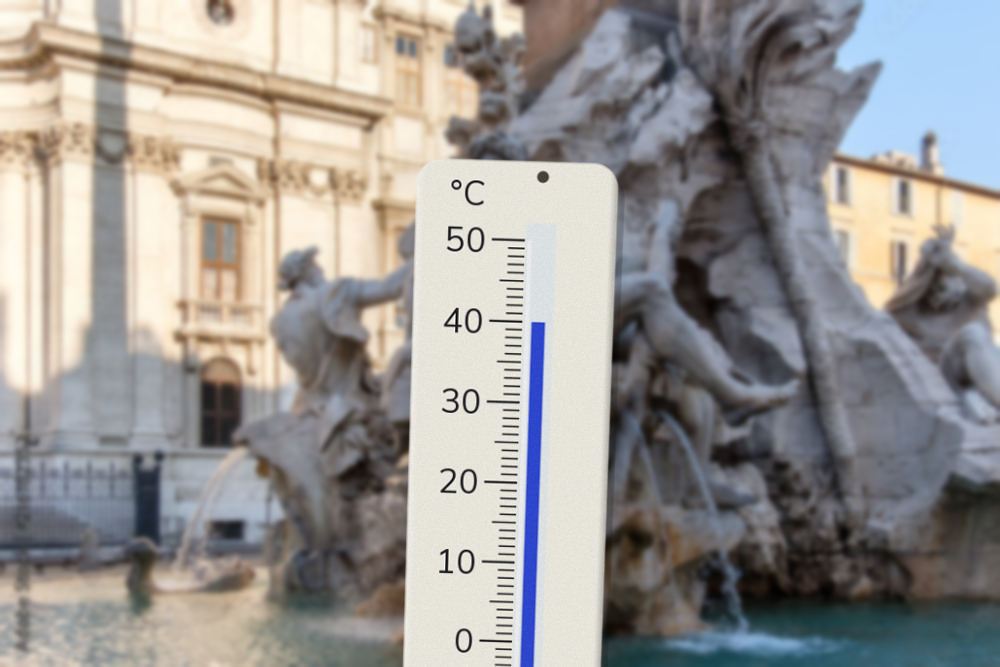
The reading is 40; °C
